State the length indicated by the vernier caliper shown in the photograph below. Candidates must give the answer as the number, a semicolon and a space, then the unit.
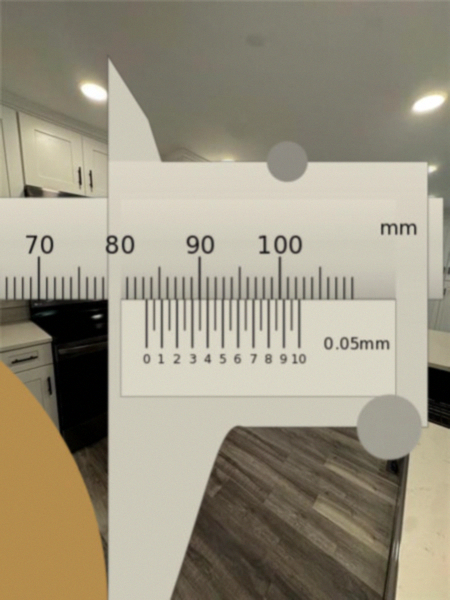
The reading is 83.4; mm
